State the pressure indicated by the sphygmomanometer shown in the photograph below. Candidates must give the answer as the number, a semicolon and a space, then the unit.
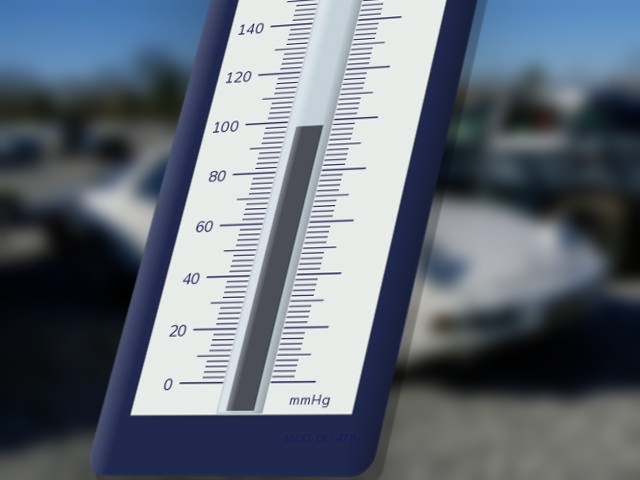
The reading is 98; mmHg
